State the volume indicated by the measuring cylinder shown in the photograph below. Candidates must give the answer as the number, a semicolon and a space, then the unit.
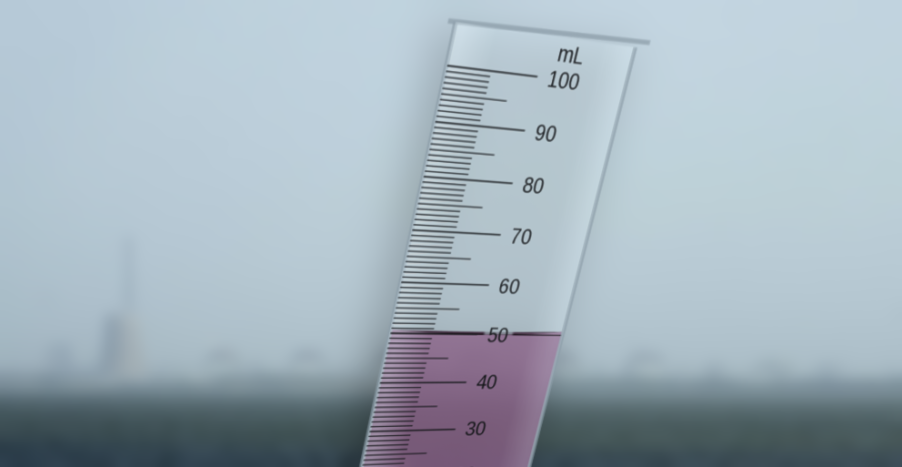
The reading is 50; mL
